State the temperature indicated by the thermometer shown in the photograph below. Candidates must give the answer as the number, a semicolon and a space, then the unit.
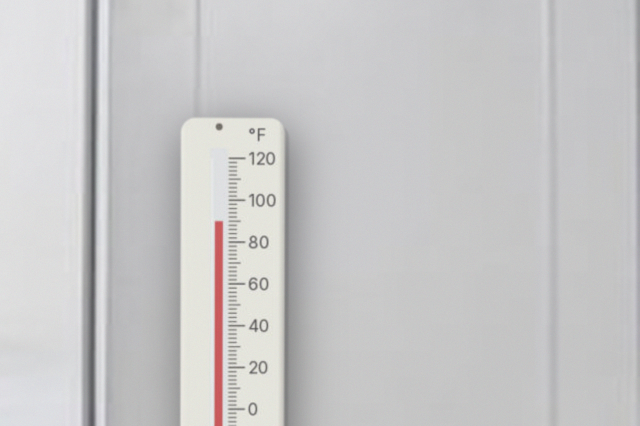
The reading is 90; °F
